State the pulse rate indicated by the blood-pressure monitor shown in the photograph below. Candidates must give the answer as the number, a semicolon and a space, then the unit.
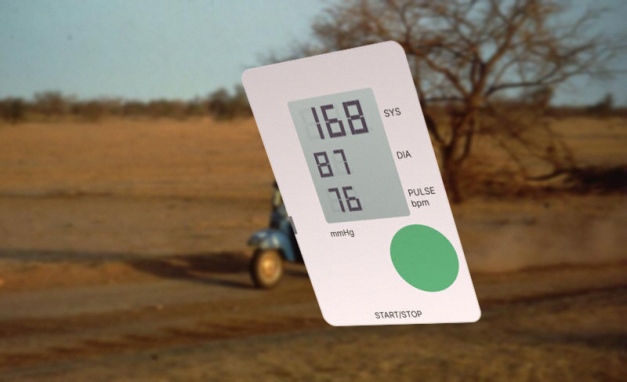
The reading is 76; bpm
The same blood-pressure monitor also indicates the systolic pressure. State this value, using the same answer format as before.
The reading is 168; mmHg
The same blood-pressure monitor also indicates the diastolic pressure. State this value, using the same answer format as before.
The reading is 87; mmHg
